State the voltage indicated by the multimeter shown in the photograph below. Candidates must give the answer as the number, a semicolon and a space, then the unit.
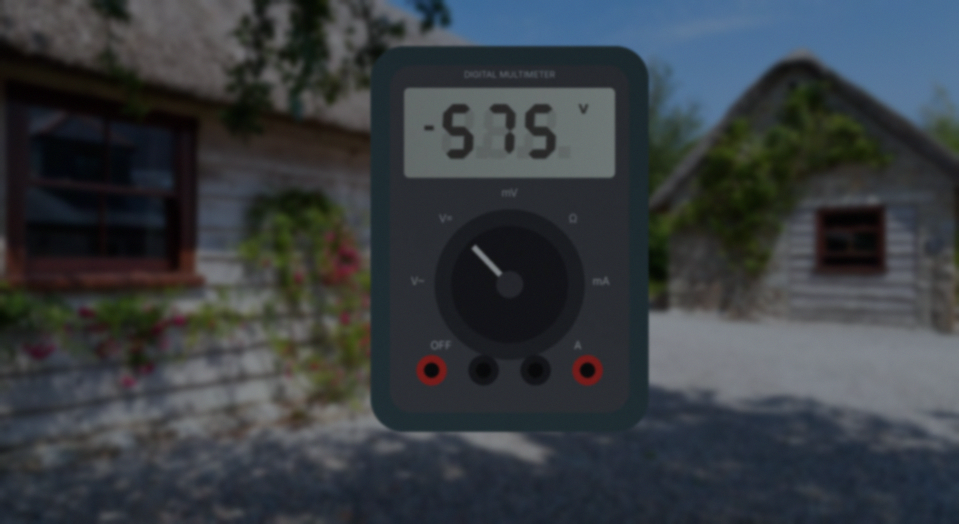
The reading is -575; V
